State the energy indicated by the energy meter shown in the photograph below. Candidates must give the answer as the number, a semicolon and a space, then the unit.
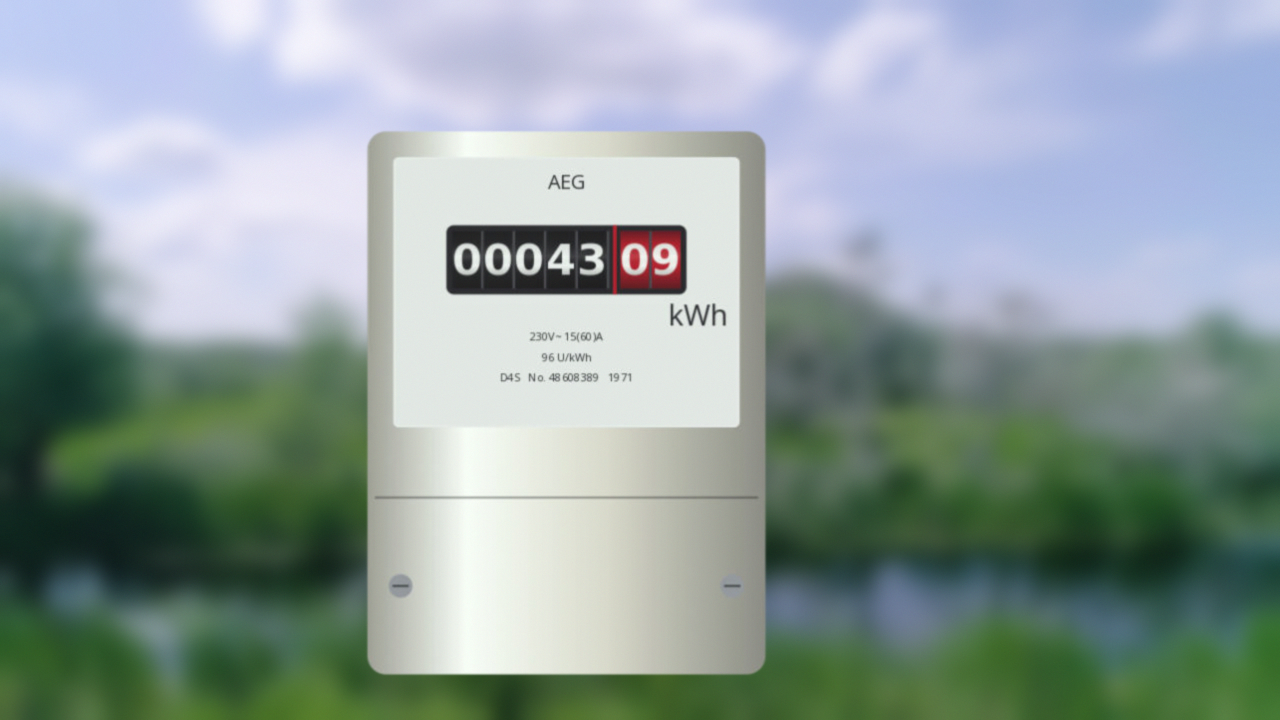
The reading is 43.09; kWh
